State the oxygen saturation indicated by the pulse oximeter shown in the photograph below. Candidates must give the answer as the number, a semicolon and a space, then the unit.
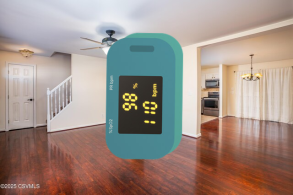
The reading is 98; %
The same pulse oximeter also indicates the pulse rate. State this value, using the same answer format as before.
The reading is 110; bpm
